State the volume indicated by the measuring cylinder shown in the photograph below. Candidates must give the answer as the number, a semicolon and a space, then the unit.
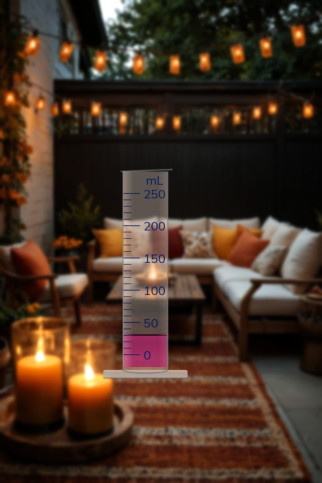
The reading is 30; mL
